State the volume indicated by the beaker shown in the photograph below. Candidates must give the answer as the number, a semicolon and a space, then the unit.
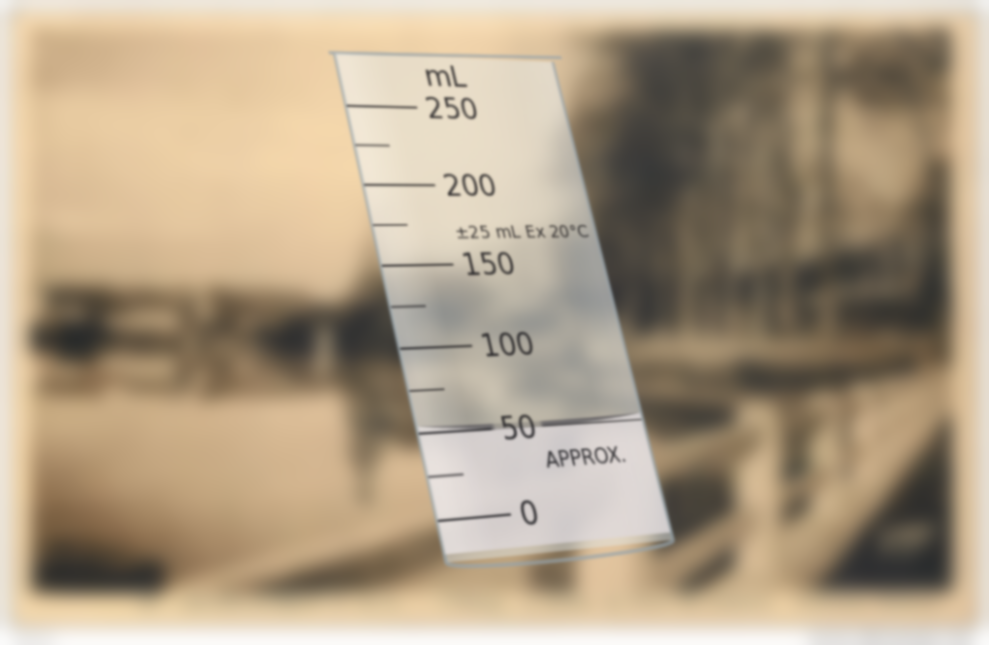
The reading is 50; mL
